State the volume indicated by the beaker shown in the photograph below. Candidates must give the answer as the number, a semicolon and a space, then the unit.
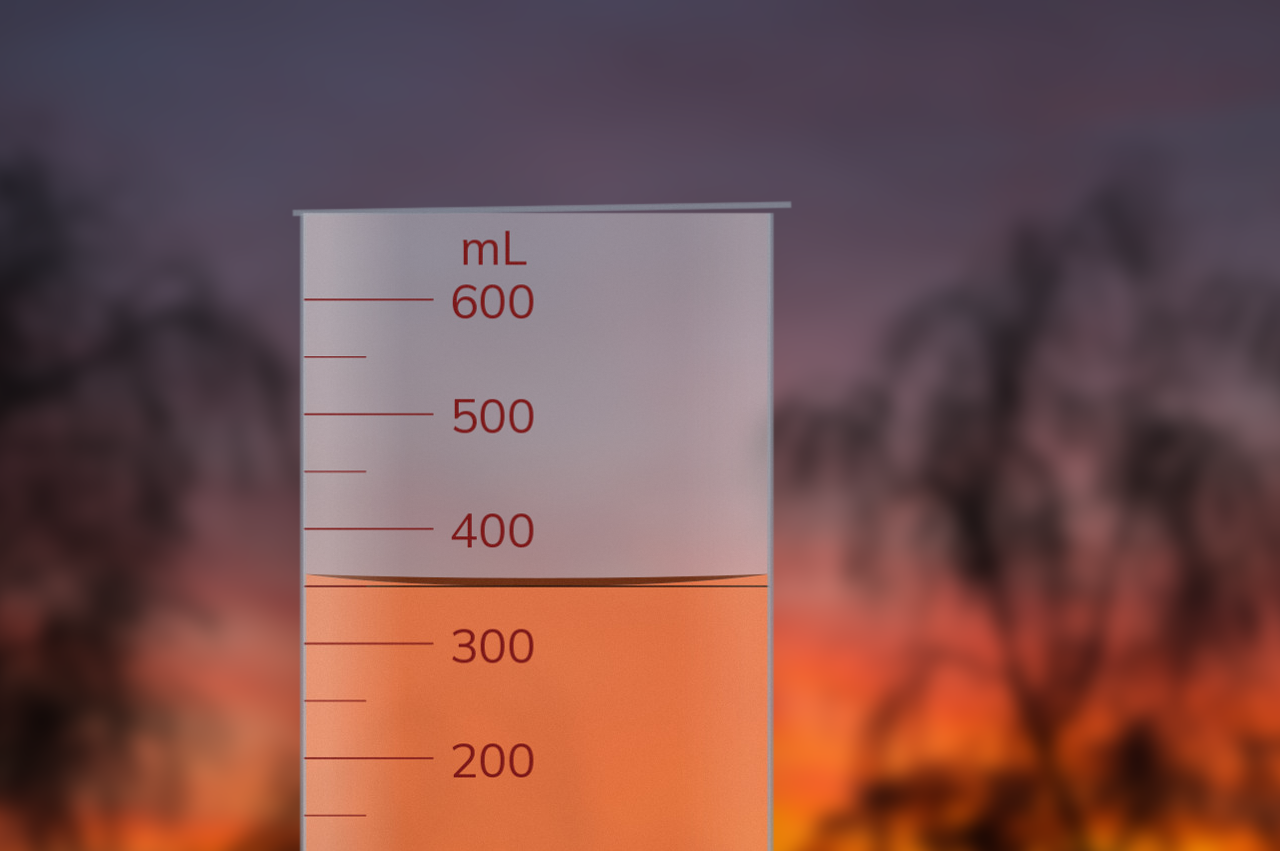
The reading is 350; mL
